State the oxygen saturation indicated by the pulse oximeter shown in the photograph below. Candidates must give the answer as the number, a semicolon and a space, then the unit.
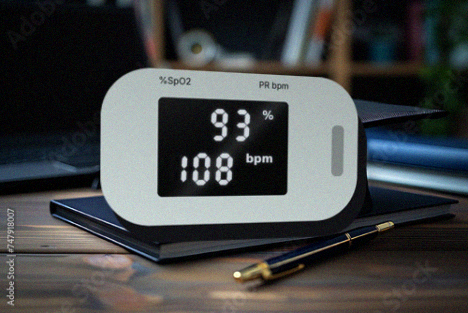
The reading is 93; %
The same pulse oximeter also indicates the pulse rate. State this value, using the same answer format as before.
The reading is 108; bpm
